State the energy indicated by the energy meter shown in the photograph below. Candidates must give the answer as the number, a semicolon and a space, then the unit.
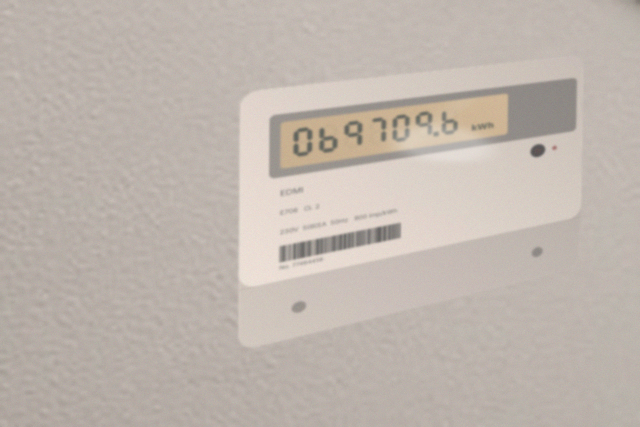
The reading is 69709.6; kWh
